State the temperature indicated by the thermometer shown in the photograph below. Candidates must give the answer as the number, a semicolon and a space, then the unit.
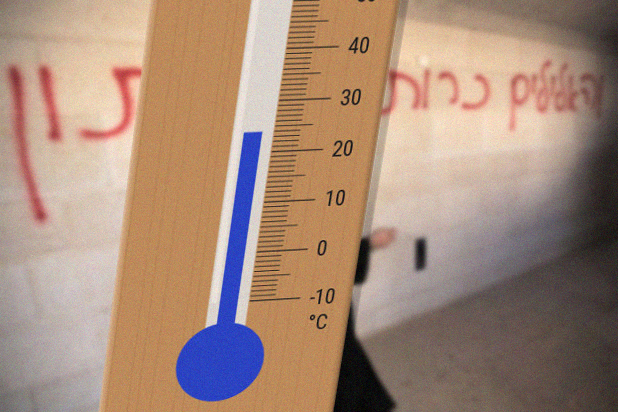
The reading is 24; °C
